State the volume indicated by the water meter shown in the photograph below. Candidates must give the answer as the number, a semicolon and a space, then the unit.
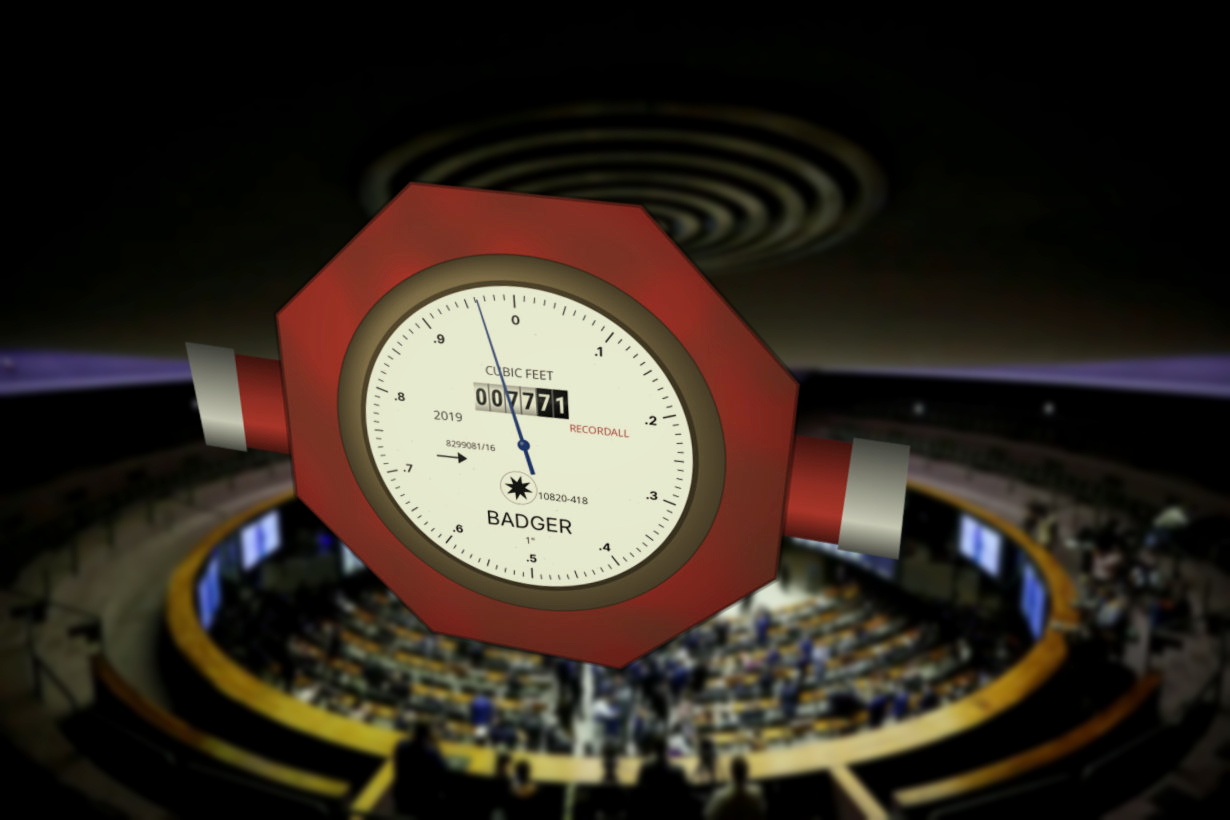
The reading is 7770.96; ft³
